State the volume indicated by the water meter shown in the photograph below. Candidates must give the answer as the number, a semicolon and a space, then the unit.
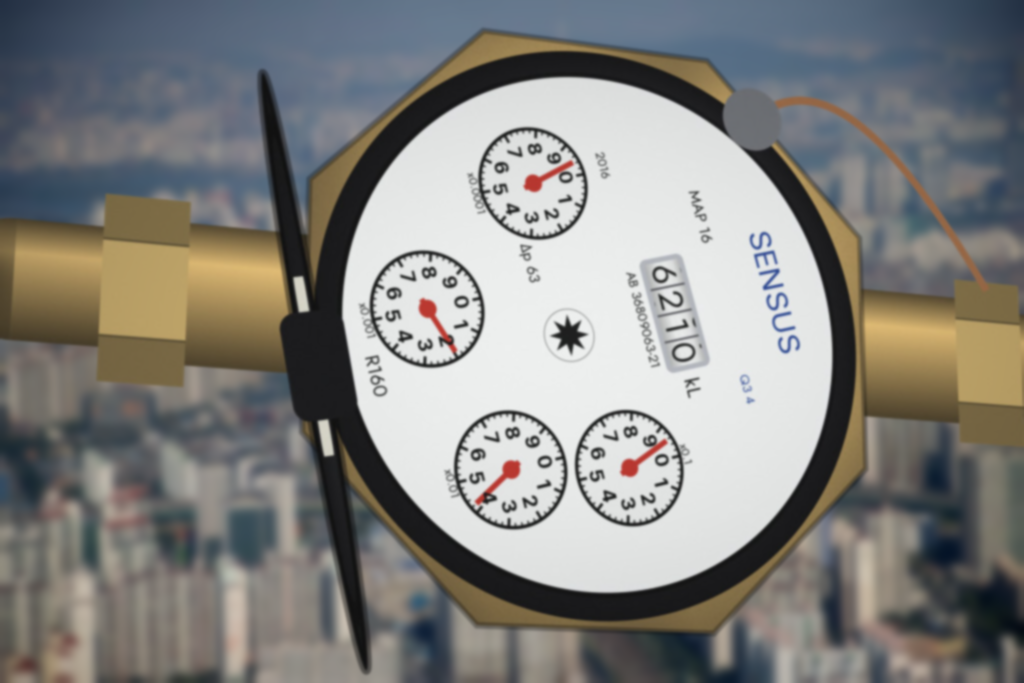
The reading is 6209.9419; kL
